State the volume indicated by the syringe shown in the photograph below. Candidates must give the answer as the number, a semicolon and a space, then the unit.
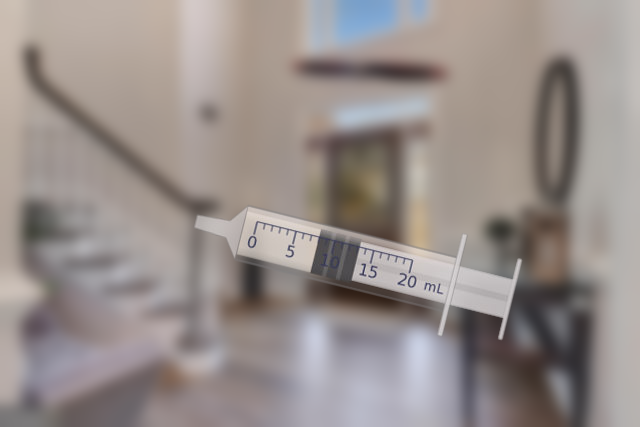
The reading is 8; mL
